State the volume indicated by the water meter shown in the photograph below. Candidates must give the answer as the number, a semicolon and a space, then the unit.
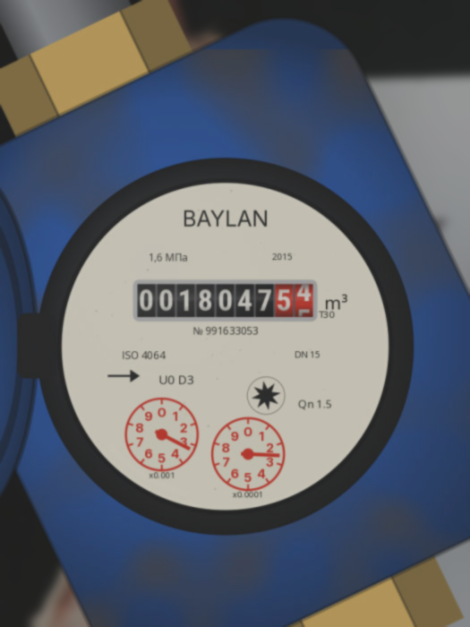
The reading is 18047.5432; m³
